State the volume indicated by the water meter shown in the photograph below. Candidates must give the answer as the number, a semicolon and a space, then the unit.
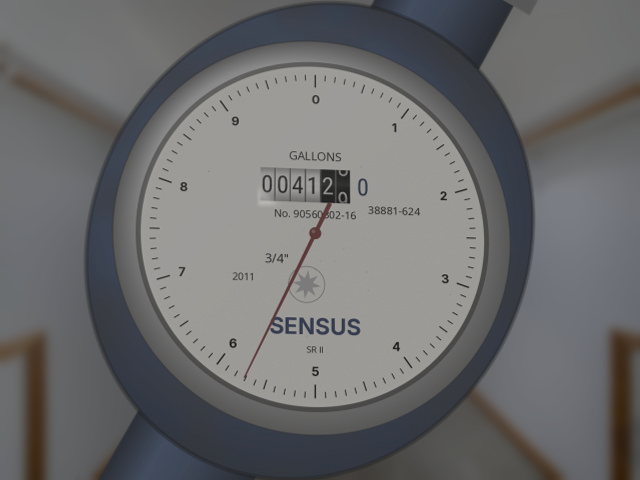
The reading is 41285.7; gal
